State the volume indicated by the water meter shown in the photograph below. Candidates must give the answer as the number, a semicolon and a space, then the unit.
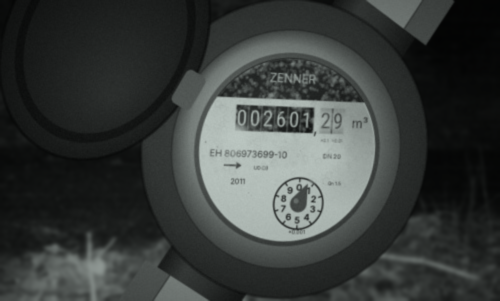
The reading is 2601.290; m³
